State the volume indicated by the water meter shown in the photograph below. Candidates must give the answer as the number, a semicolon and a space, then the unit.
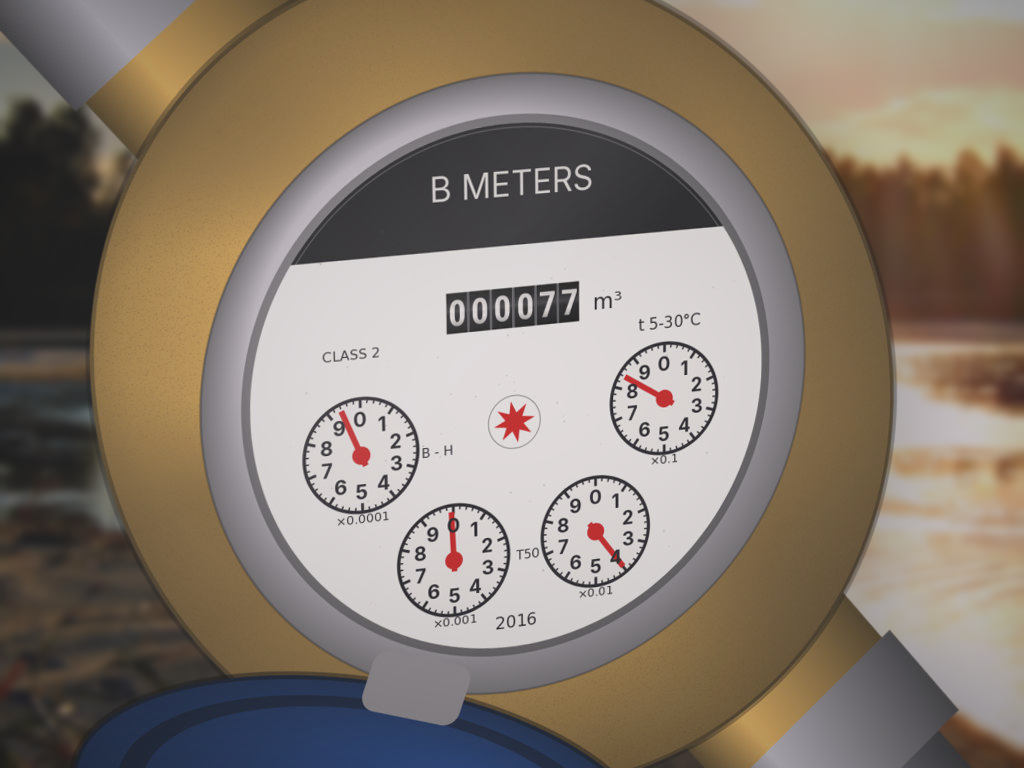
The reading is 77.8399; m³
